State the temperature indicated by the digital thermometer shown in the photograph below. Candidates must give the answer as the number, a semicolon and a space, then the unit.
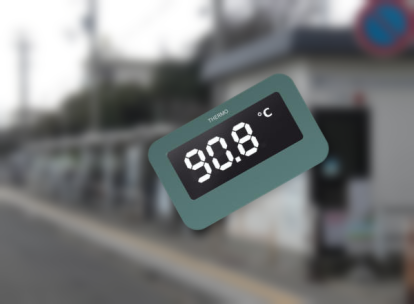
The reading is 90.8; °C
